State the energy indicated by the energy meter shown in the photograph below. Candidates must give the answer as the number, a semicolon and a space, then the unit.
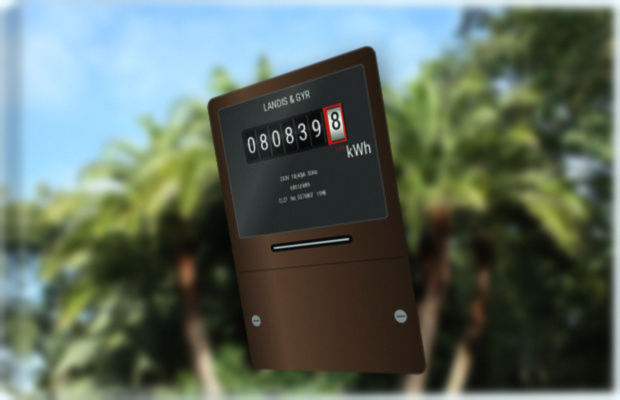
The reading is 80839.8; kWh
